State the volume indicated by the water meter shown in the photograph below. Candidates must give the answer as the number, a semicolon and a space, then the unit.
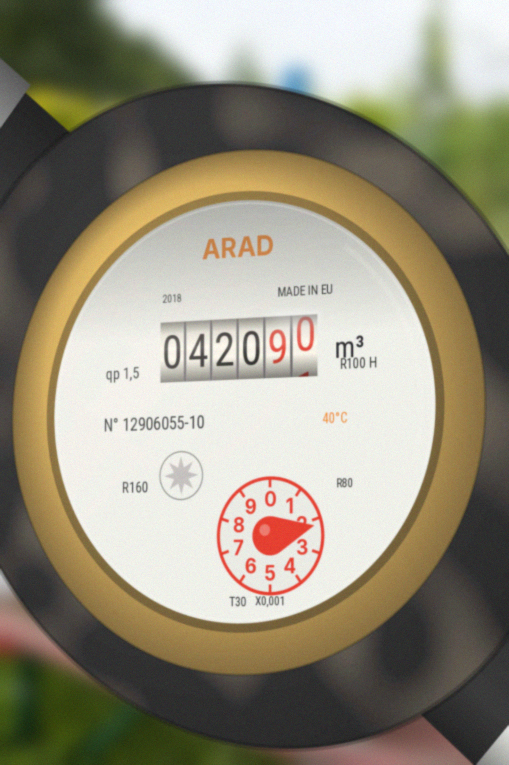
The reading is 420.902; m³
